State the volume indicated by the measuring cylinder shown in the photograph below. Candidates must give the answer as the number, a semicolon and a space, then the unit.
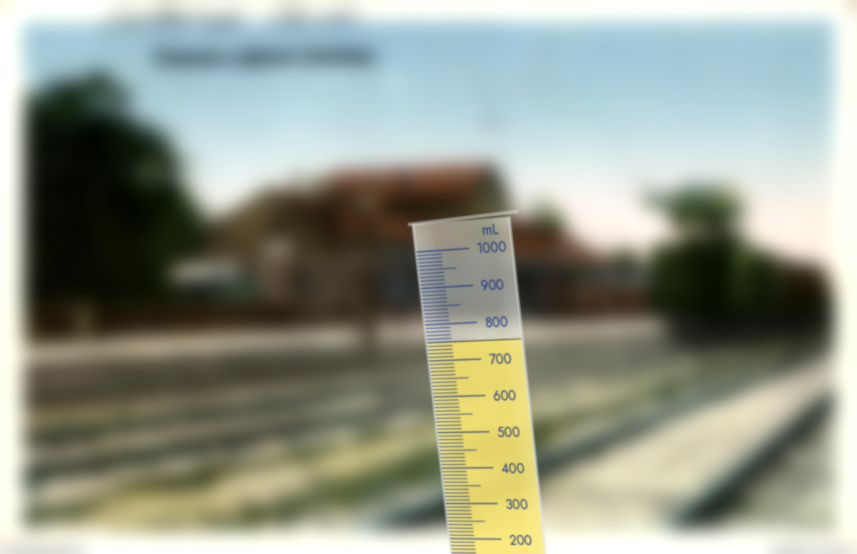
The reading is 750; mL
